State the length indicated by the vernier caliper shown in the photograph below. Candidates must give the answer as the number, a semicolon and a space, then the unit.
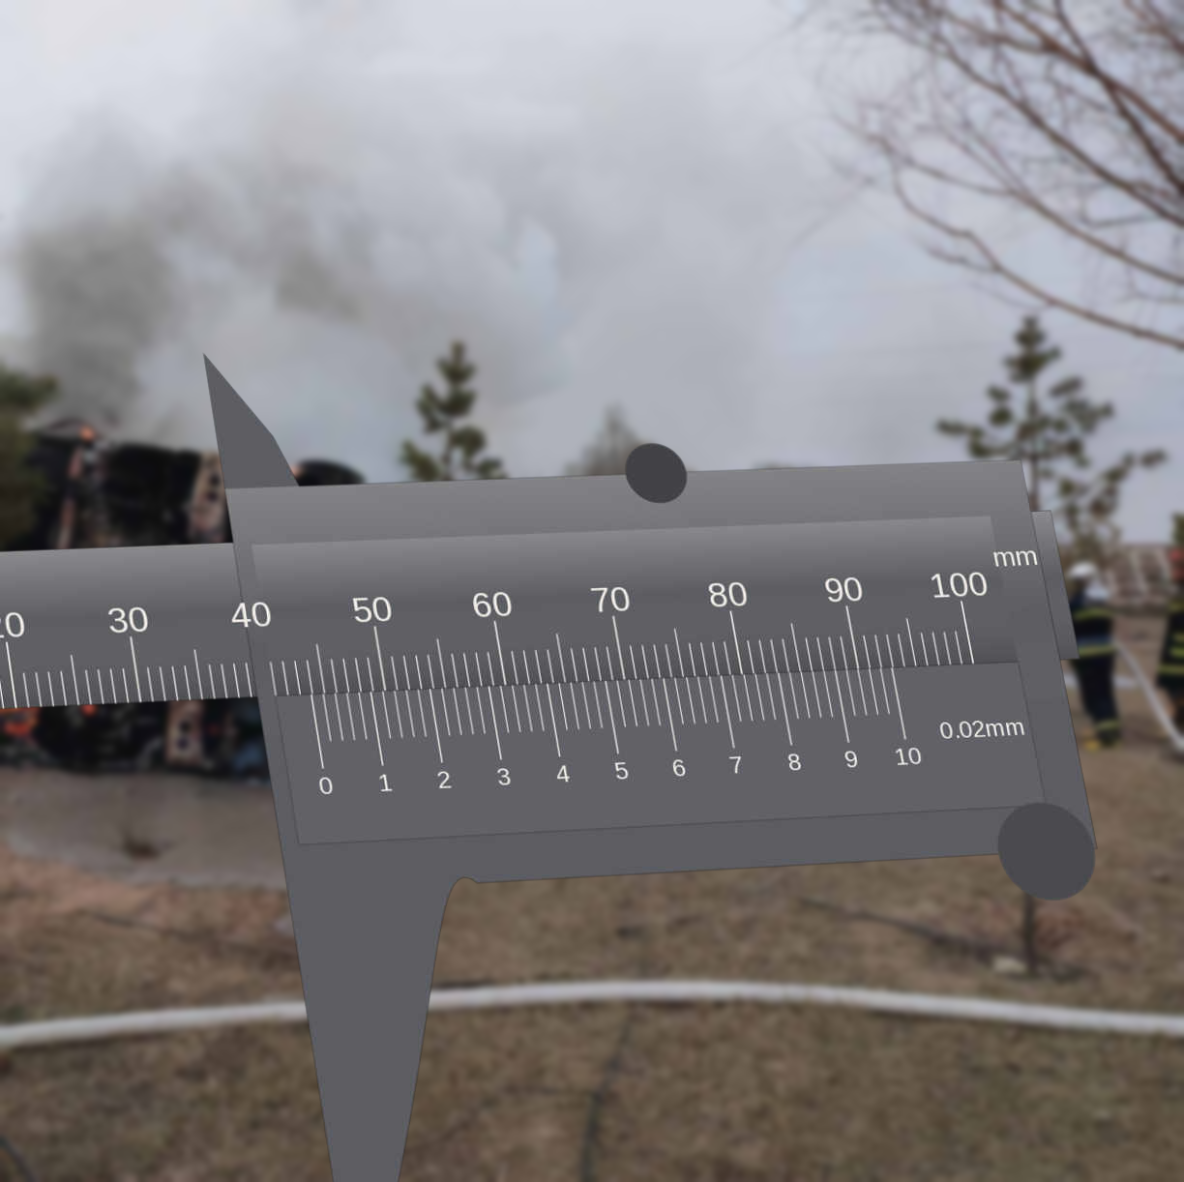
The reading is 43.9; mm
